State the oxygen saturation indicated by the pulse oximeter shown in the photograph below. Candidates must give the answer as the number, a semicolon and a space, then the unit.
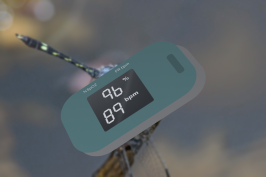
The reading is 96; %
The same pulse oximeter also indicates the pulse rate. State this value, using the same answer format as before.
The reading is 89; bpm
